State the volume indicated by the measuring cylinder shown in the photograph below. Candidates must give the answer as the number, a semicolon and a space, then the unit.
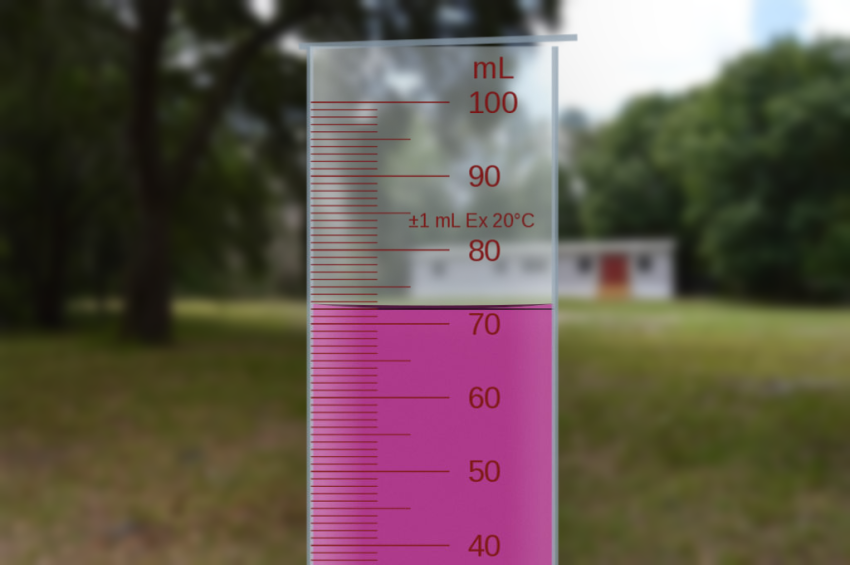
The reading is 72; mL
